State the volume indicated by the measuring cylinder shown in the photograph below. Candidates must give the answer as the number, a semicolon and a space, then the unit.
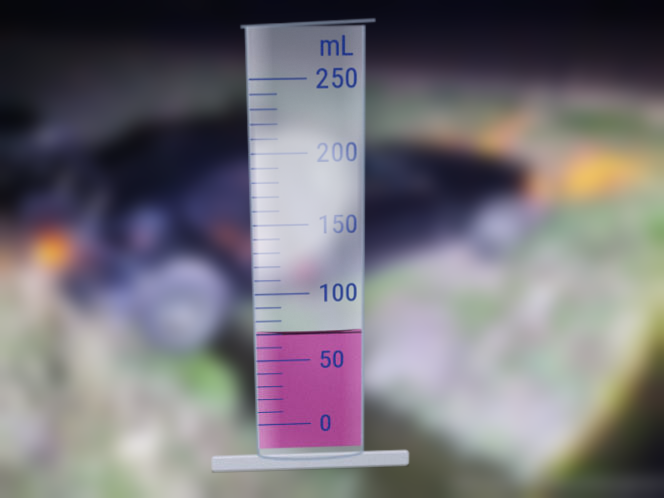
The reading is 70; mL
